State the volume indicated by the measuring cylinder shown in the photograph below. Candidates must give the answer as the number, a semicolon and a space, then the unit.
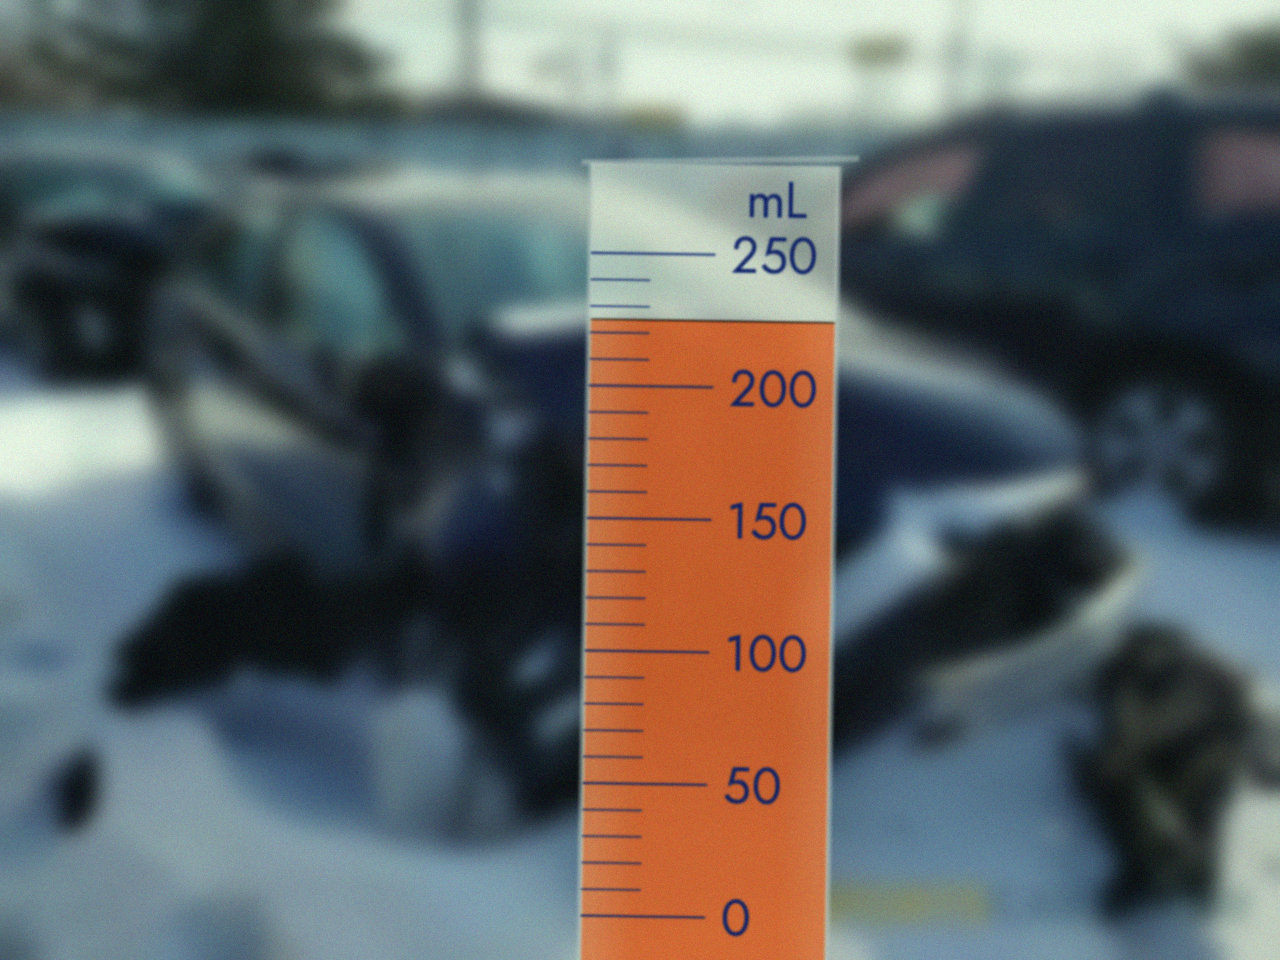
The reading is 225; mL
